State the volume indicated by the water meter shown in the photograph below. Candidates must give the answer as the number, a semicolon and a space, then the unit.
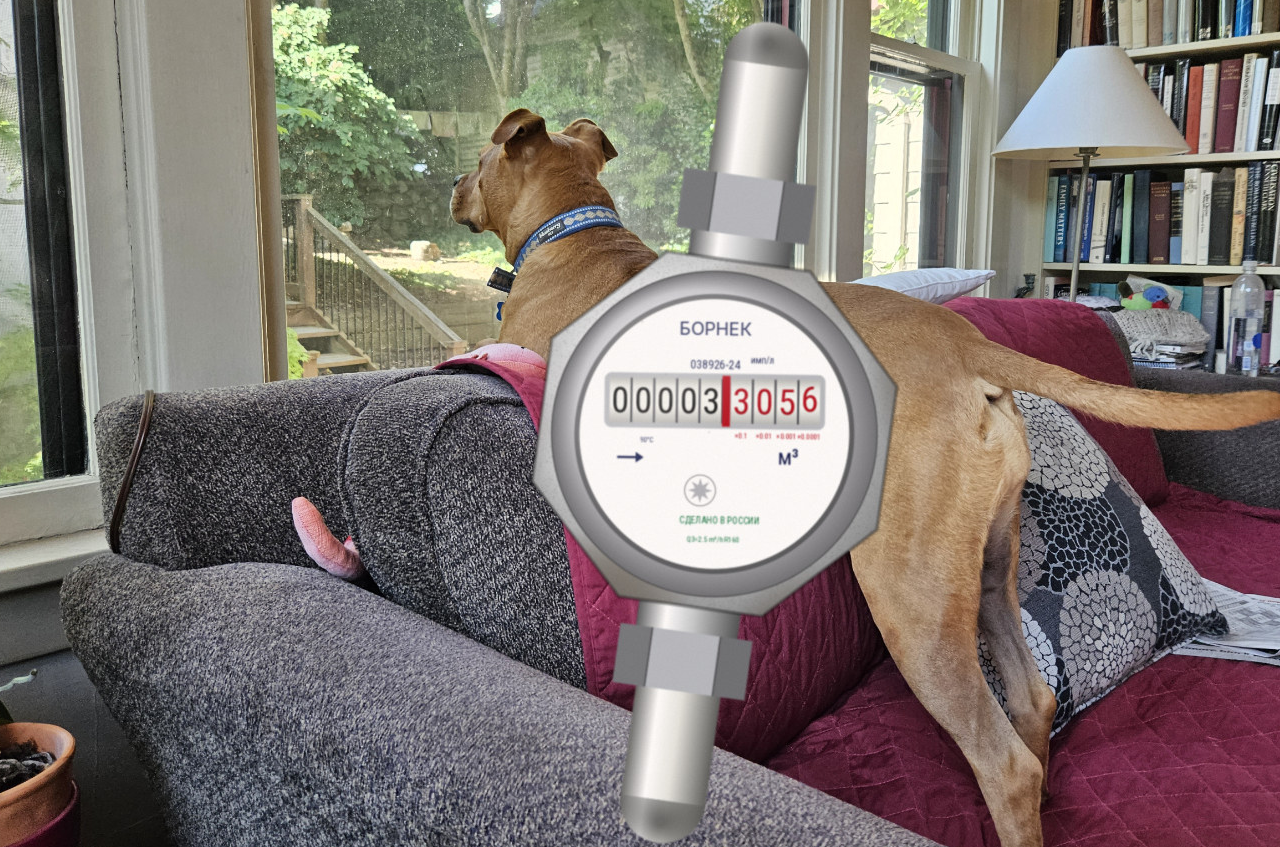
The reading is 3.3056; m³
